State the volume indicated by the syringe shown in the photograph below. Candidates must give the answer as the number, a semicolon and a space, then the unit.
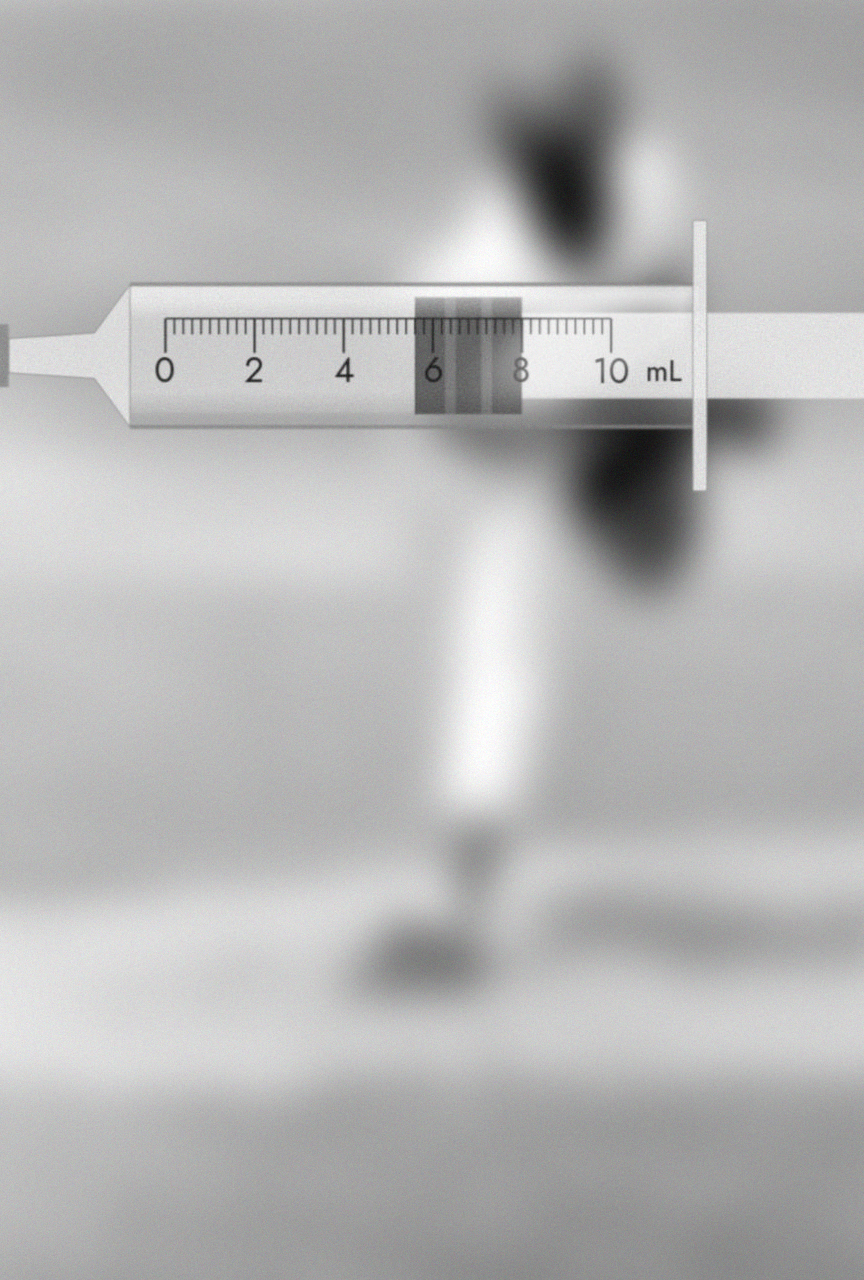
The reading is 5.6; mL
